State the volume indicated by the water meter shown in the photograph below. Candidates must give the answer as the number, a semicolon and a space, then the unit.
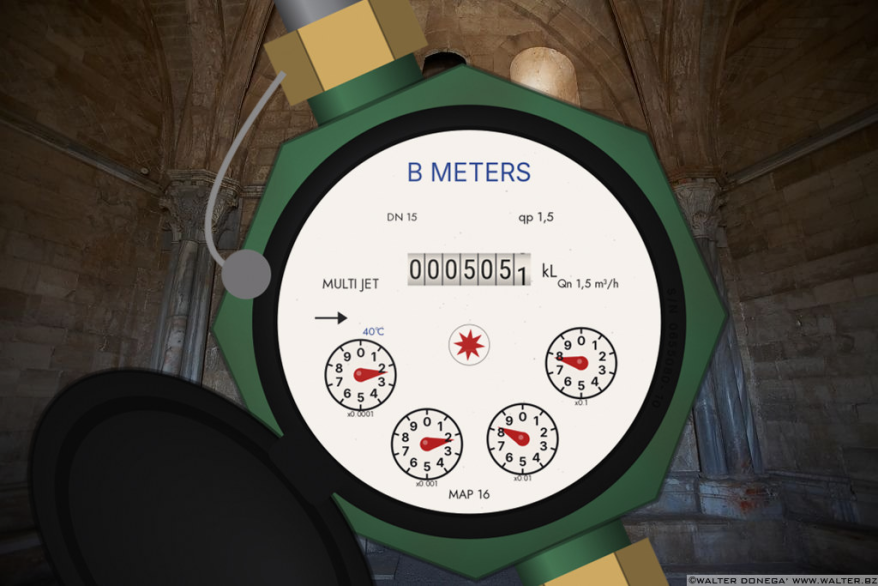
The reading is 5050.7822; kL
